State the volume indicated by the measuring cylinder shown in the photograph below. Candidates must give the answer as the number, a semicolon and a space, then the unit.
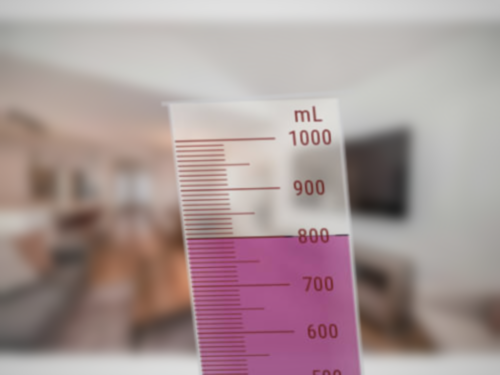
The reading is 800; mL
